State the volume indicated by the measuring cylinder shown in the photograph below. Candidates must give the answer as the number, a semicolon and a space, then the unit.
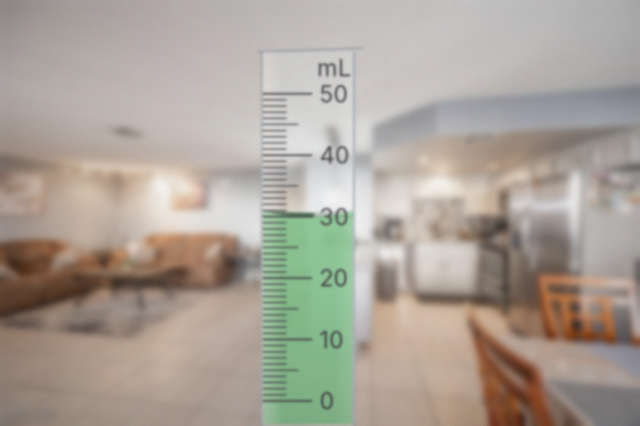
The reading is 30; mL
